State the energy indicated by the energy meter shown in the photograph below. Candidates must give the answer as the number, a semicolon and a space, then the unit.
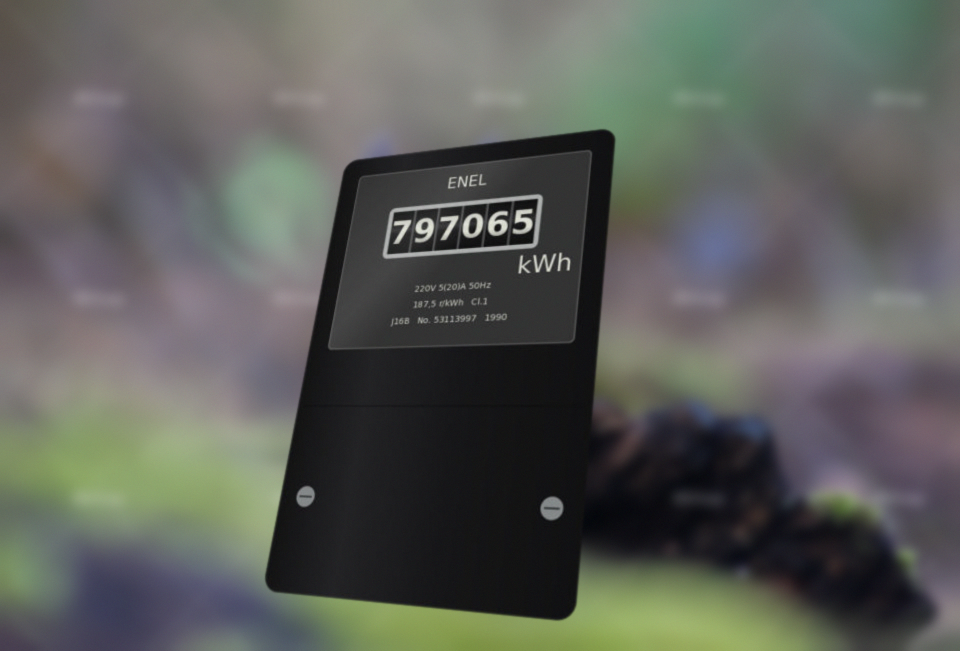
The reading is 797065; kWh
